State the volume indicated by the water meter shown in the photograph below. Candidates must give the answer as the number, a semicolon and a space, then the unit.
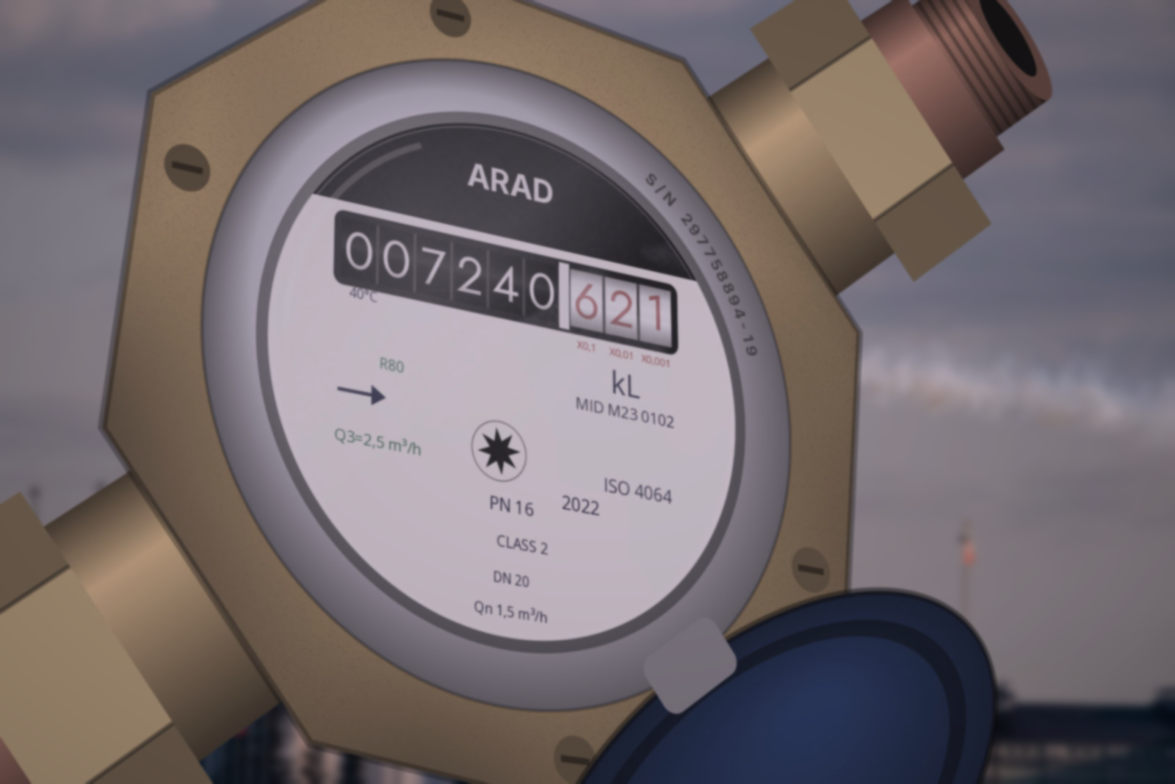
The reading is 7240.621; kL
